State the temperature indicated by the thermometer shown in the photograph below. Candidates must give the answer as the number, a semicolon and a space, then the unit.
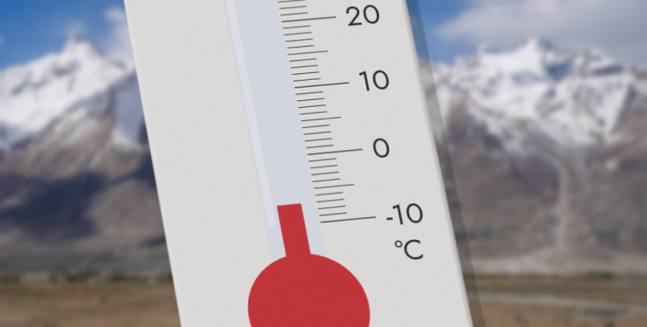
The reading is -7; °C
